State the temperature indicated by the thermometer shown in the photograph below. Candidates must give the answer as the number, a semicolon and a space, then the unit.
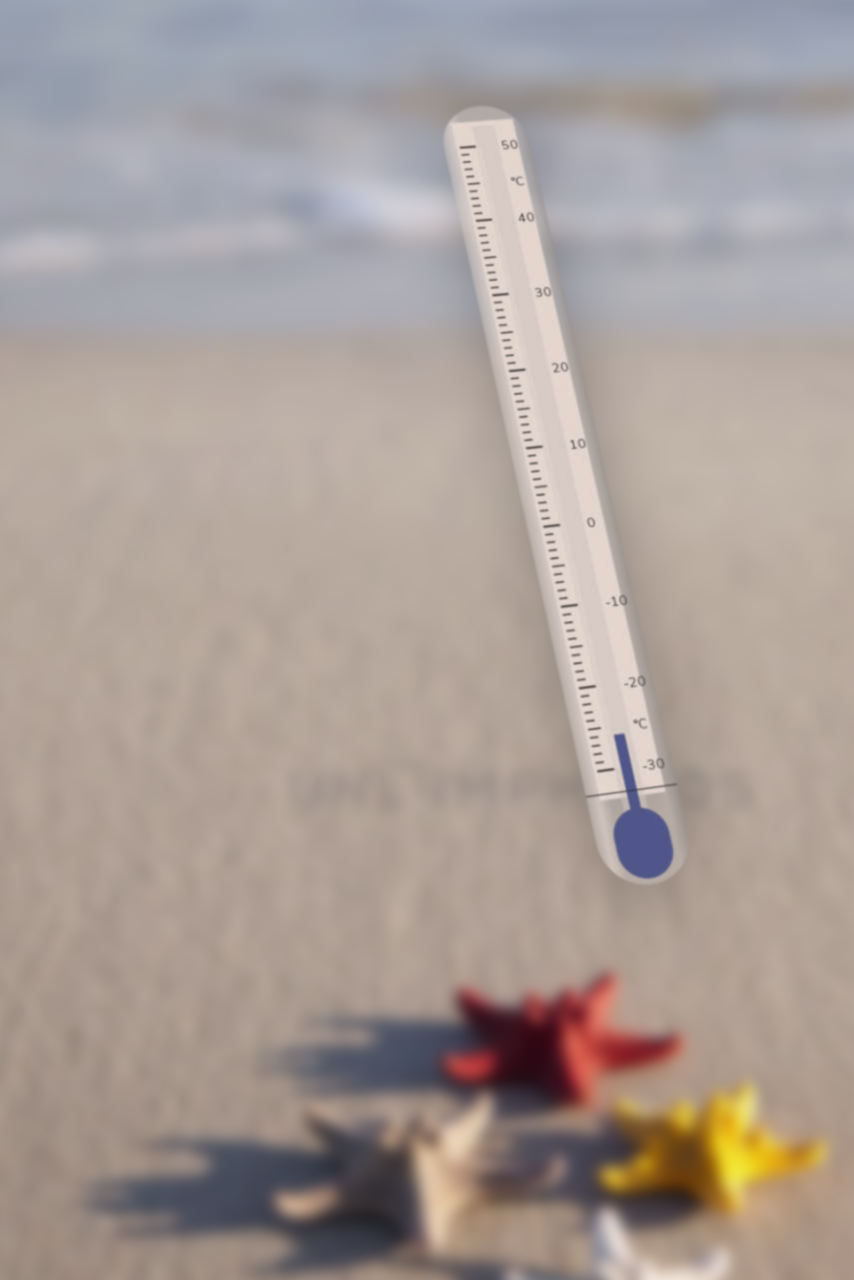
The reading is -26; °C
